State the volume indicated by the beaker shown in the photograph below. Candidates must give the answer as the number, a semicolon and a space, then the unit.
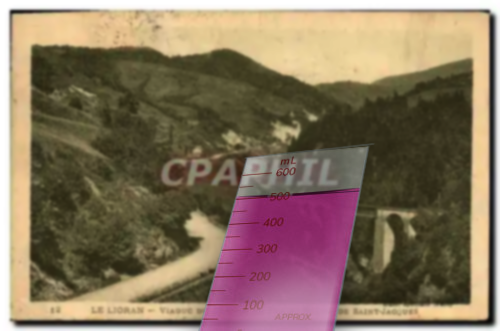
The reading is 500; mL
